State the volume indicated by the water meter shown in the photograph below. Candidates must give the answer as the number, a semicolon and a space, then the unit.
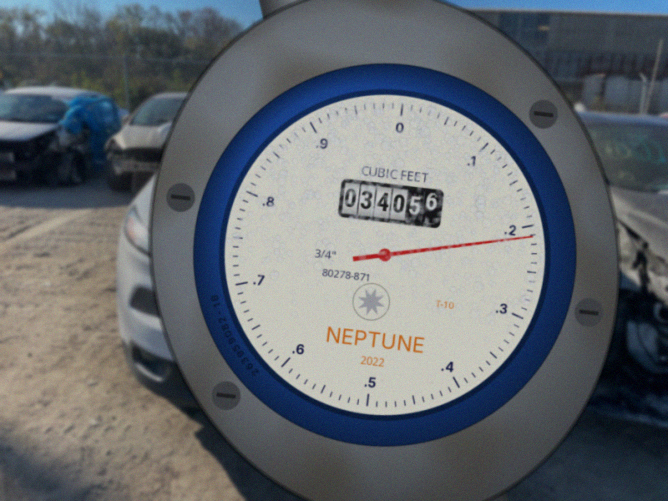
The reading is 34056.21; ft³
